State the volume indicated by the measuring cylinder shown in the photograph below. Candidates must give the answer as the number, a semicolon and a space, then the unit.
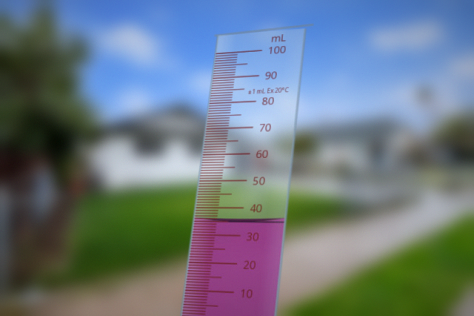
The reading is 35; mL
